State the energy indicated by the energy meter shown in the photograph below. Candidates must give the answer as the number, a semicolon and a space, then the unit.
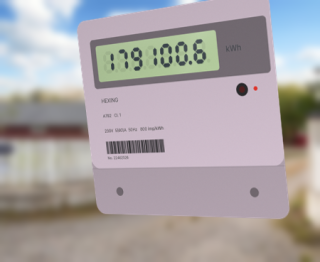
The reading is 179100.6; kWh
